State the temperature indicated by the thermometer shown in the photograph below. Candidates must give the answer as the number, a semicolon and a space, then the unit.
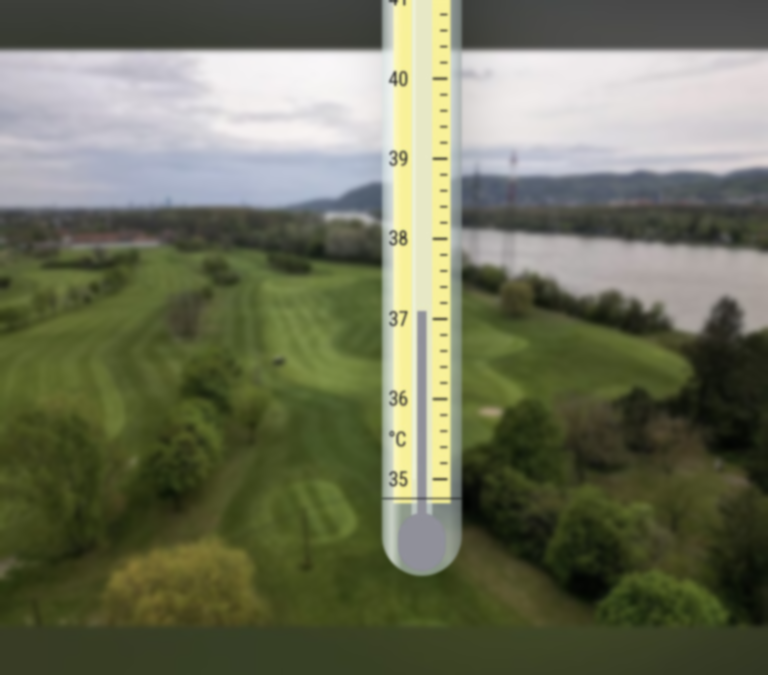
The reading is 37.1; °C
